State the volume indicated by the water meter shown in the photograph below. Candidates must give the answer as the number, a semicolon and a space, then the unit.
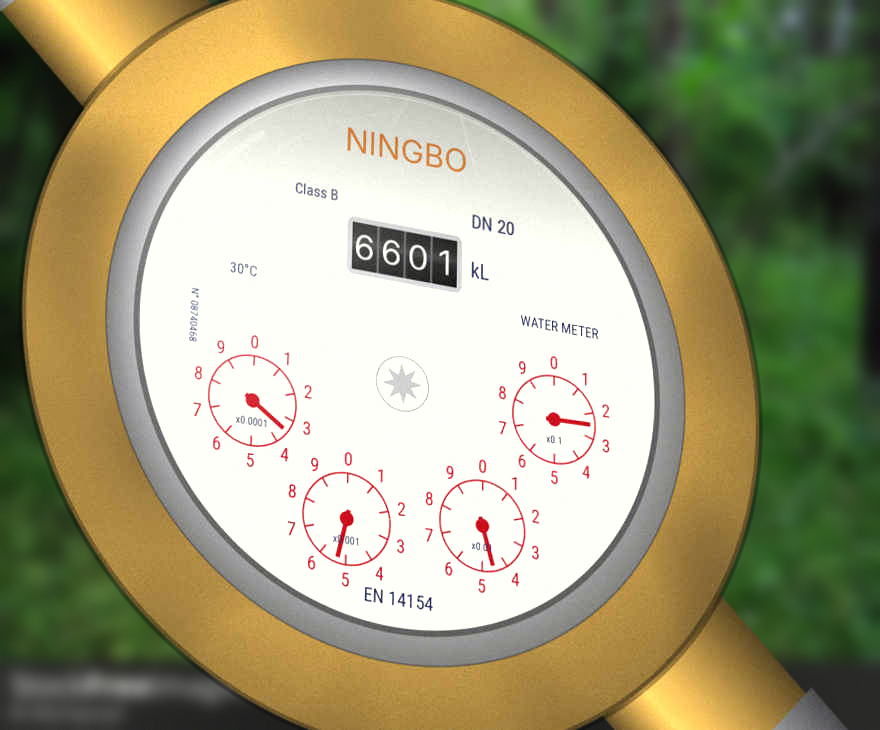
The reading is 6601.2453; kL
